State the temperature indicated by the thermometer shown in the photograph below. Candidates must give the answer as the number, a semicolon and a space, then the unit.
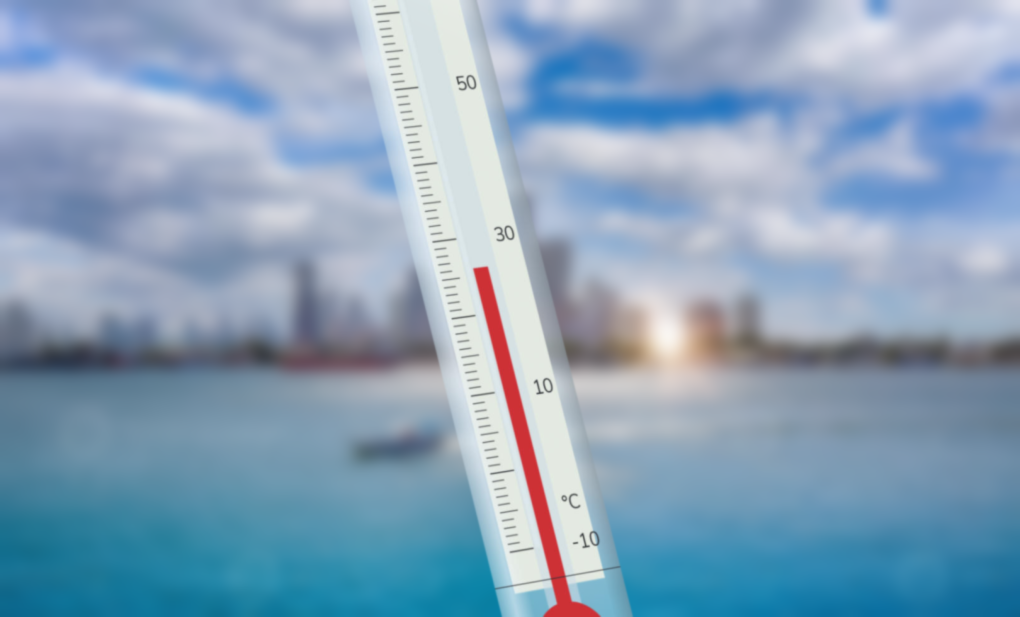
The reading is 26; °C
